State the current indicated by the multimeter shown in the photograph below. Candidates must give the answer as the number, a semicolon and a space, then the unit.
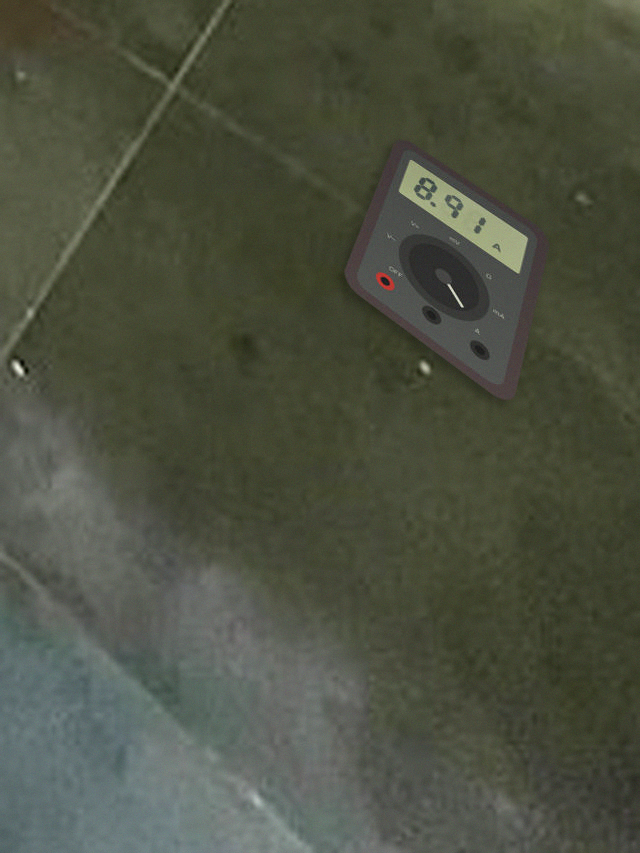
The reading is 8.91; A
